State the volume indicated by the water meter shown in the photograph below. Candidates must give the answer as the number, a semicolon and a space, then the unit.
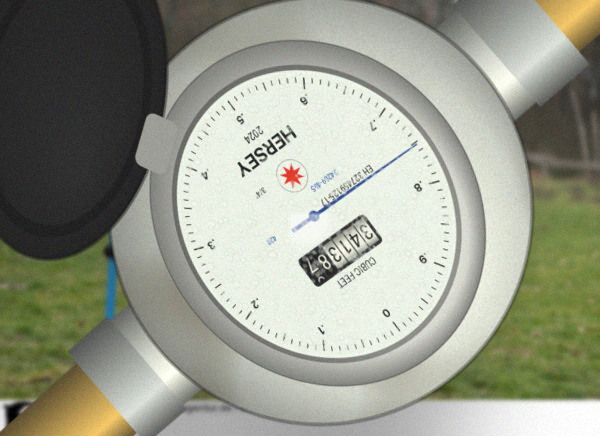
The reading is 341386.75; ft³
